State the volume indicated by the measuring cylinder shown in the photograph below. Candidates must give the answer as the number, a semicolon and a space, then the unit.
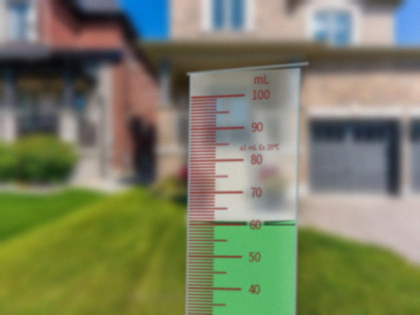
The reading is 60; mL
